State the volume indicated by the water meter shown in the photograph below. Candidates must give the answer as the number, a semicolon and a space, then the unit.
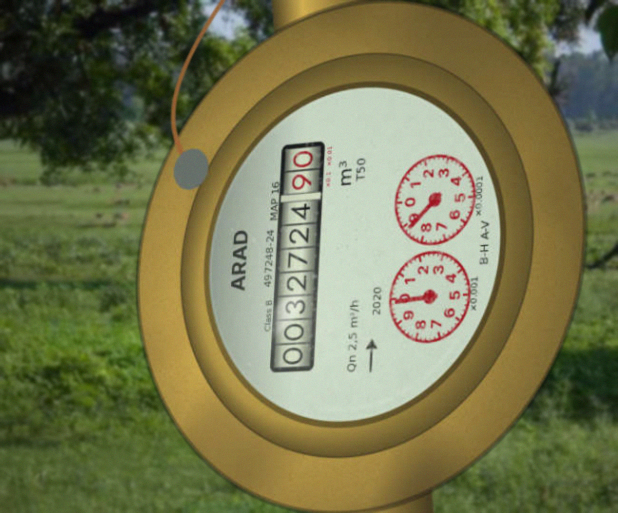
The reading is 32724.8998; m³
